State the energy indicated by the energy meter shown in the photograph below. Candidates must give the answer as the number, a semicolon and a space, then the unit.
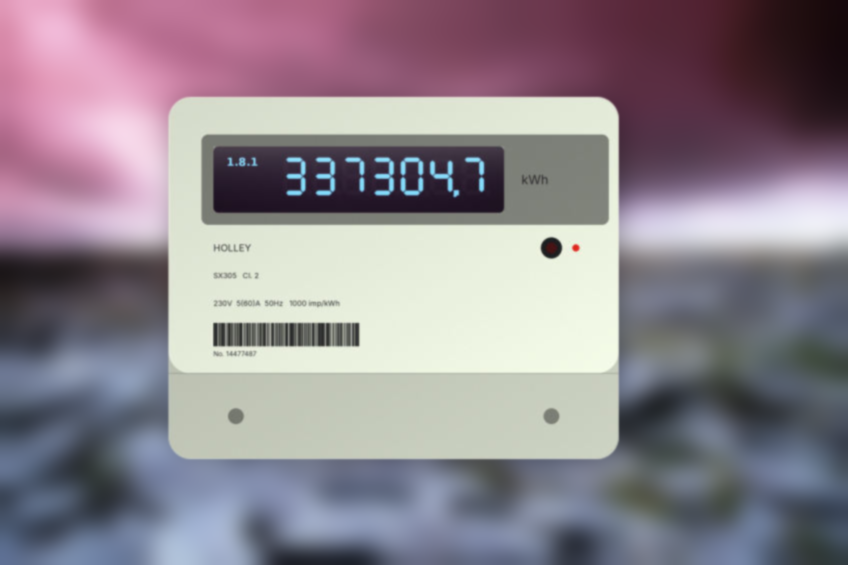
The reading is 337304.7; kWh
